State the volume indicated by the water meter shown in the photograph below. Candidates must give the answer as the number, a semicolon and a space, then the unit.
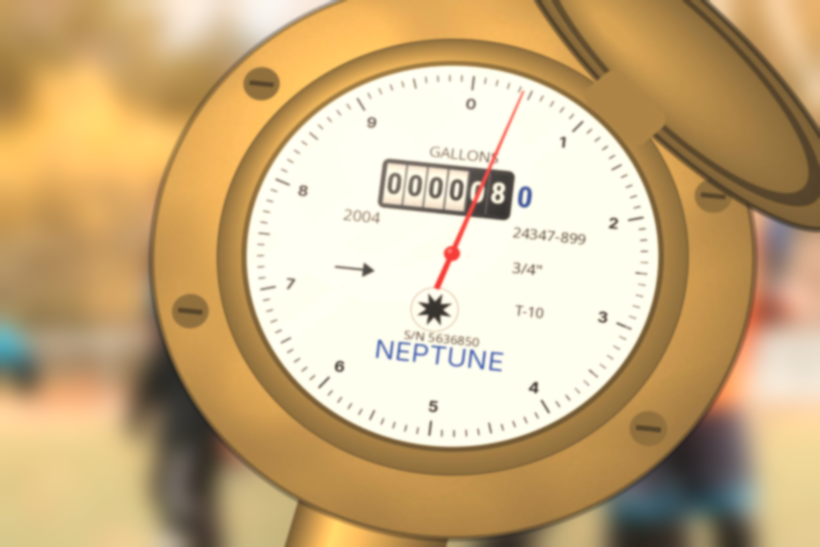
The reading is 80.4; gal
